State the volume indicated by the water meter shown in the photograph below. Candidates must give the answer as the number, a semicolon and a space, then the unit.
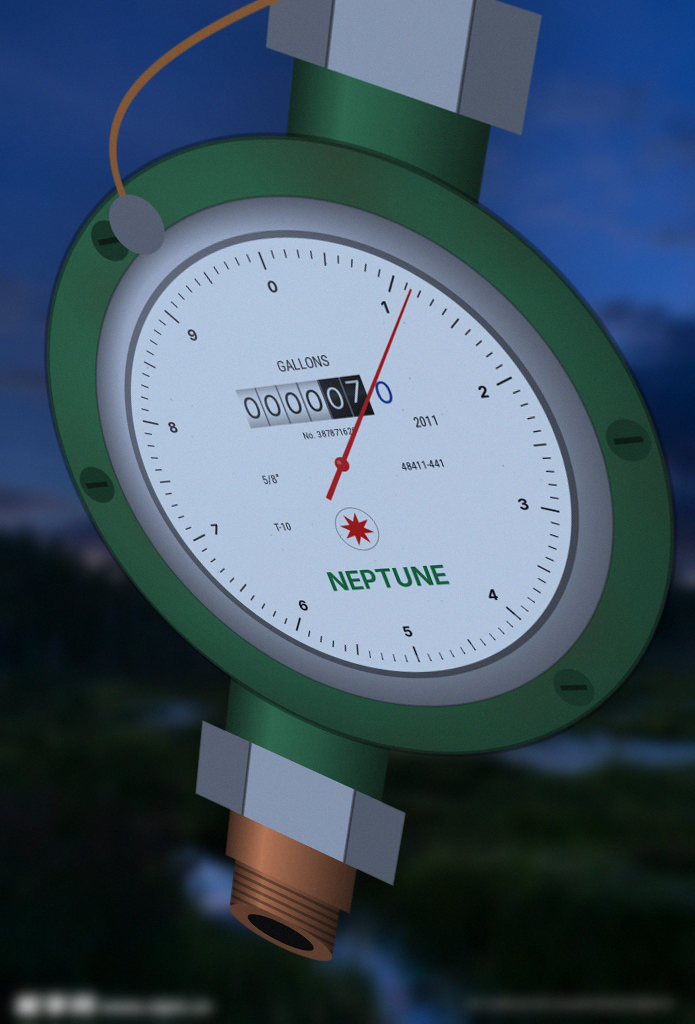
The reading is 71.1; gal
